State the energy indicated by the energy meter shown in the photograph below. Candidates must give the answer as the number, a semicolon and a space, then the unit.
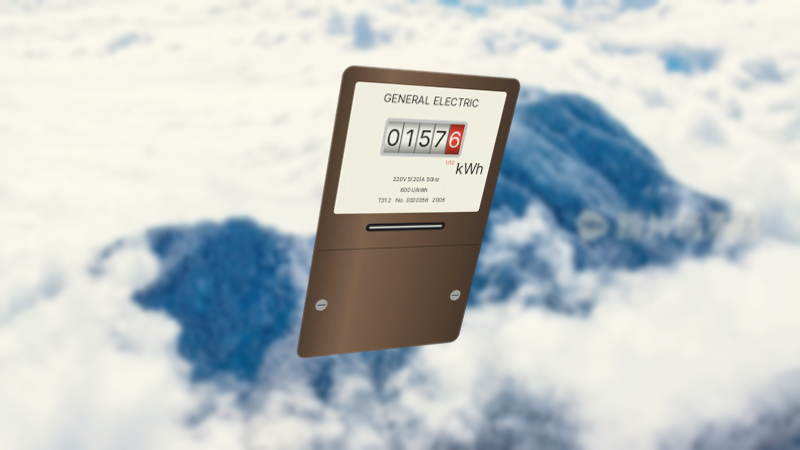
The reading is 157.6; kWh
